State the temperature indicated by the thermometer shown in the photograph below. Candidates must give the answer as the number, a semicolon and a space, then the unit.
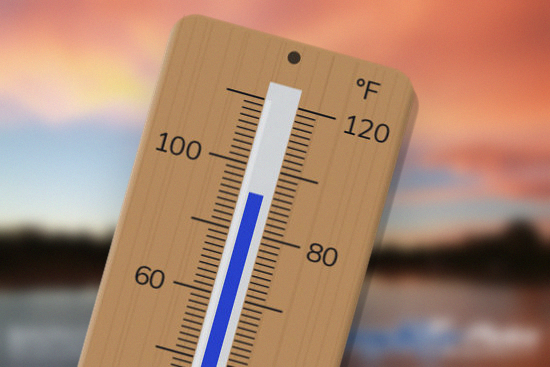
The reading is 92; °F
